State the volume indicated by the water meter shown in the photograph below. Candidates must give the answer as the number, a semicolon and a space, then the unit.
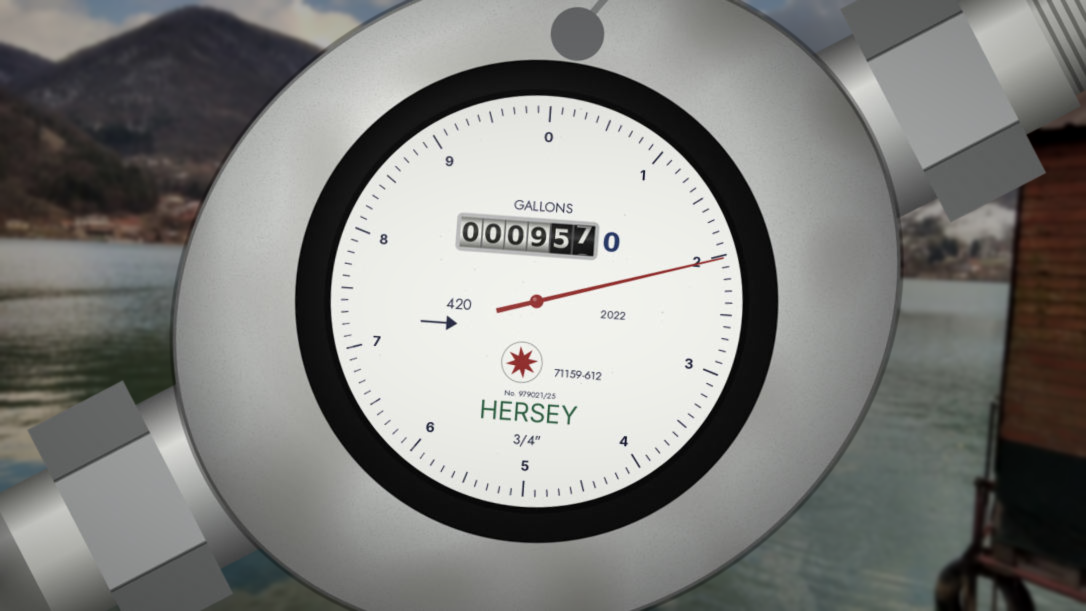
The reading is 9572.0; gal
